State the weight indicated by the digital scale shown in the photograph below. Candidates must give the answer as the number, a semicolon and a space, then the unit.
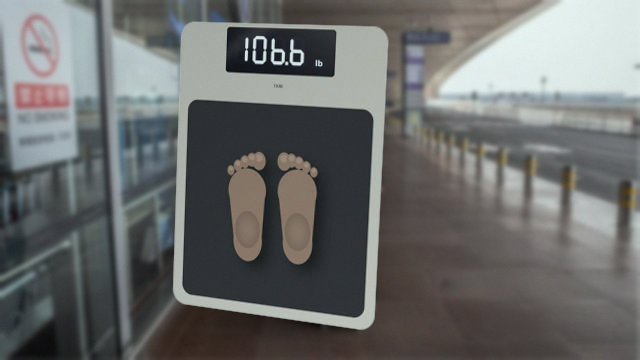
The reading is 106.6; lb
